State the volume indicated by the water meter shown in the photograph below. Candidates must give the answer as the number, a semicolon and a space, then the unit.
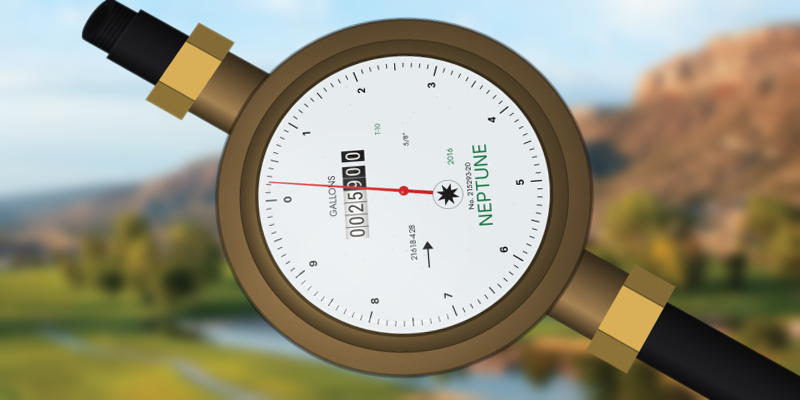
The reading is 25900.2; gal
